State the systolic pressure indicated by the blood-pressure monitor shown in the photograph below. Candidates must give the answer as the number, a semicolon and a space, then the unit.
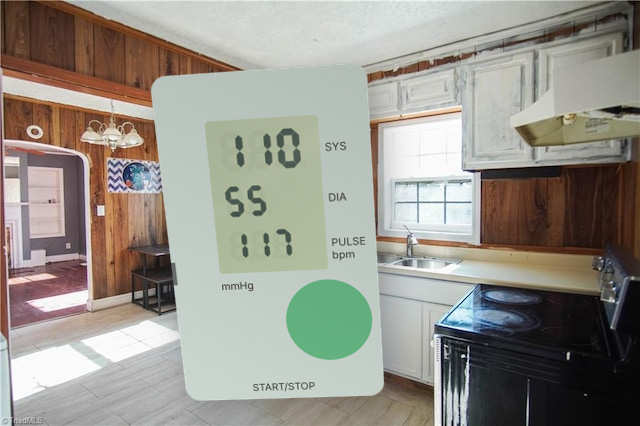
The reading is 110; mmHg
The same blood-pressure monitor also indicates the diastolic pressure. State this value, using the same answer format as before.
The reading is 55; mmHg
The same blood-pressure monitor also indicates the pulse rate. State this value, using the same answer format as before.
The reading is 117; bpm
